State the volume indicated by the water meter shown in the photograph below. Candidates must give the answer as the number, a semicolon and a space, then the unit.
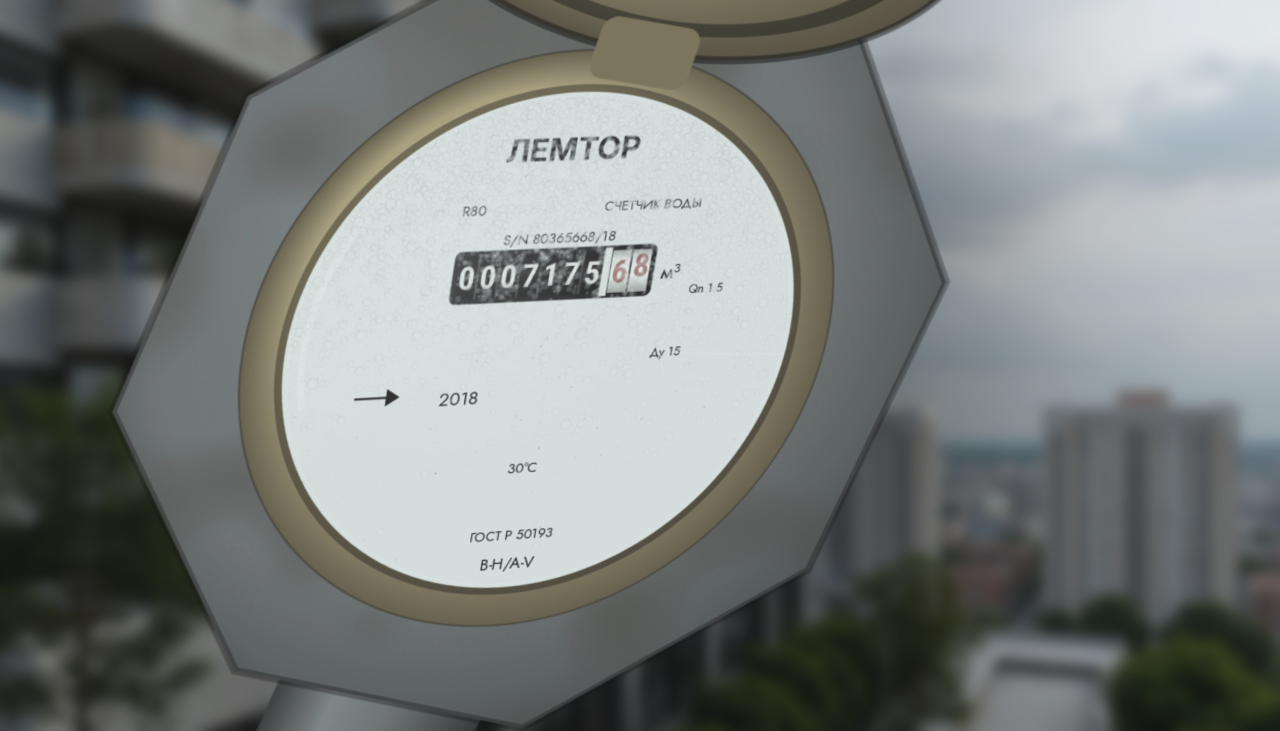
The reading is 7175.68; m³
